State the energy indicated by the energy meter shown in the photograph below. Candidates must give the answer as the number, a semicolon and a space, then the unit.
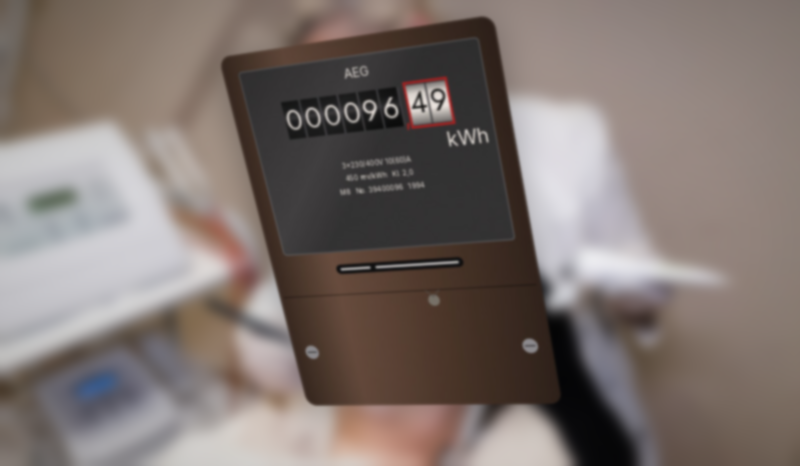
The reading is 96.49; kWh
